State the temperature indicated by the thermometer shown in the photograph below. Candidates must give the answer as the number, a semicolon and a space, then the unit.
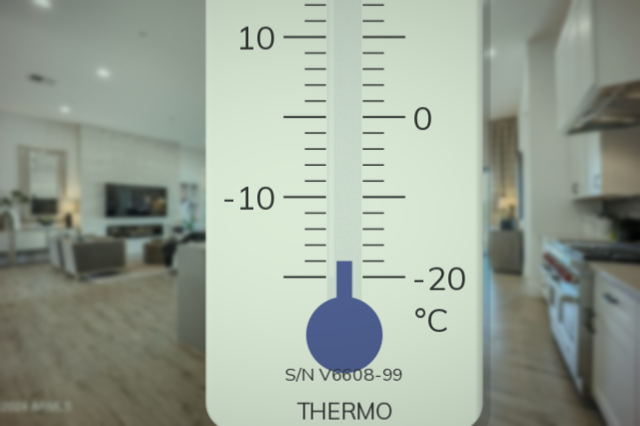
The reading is -18; °C
